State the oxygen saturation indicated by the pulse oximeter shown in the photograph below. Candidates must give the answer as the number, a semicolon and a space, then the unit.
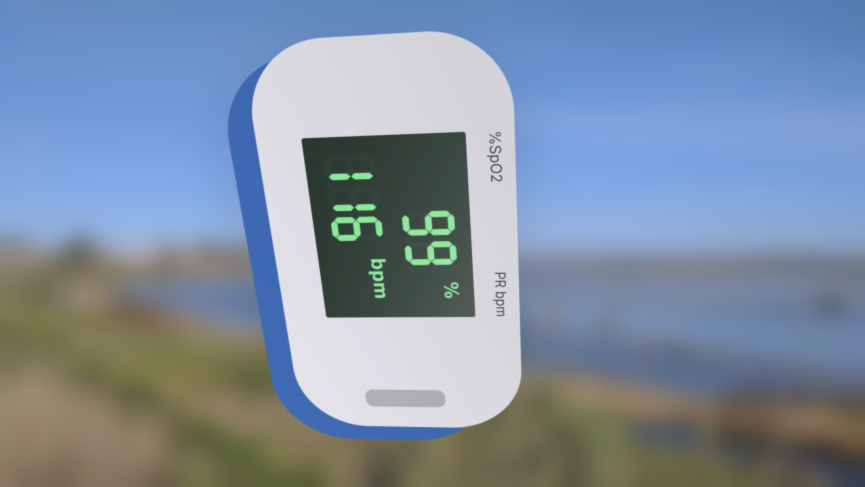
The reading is 99; %
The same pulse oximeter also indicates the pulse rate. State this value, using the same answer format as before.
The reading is 116; bpm
